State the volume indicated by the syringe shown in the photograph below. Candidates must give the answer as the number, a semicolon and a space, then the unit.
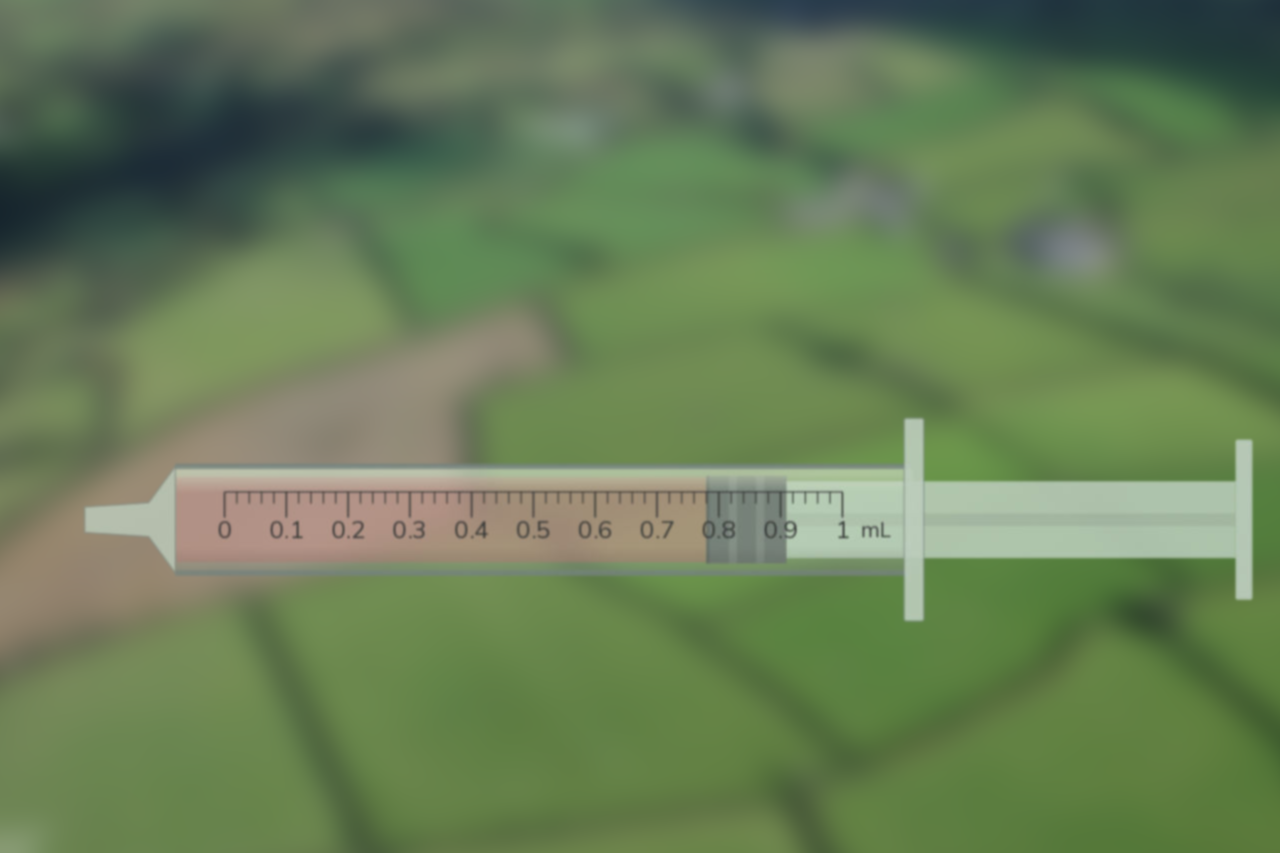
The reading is 0.78; mL
